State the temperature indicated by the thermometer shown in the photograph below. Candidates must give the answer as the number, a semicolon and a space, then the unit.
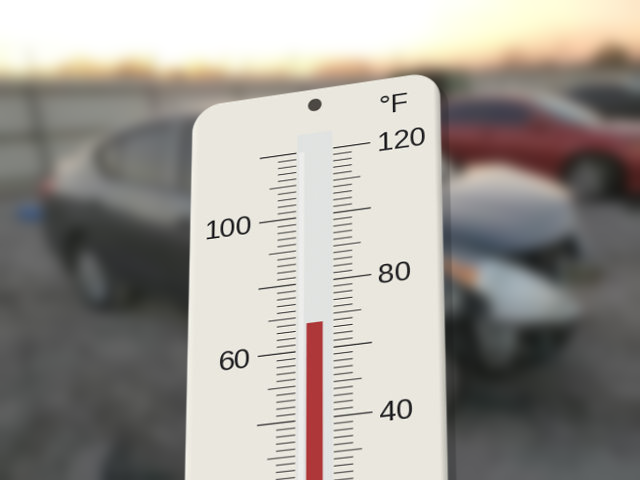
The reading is 68; °F
